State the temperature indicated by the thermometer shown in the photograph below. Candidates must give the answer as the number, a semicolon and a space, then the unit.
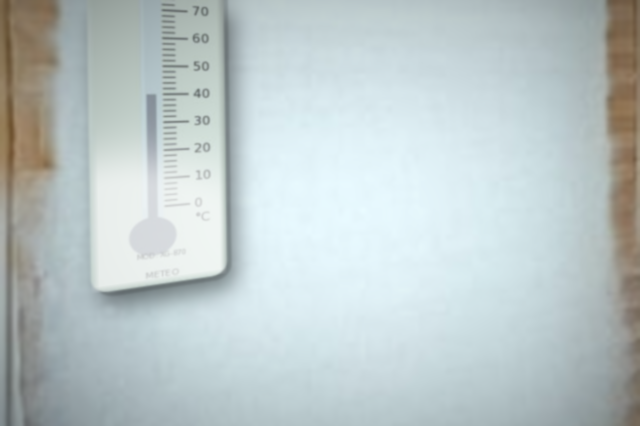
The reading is 40; °C
